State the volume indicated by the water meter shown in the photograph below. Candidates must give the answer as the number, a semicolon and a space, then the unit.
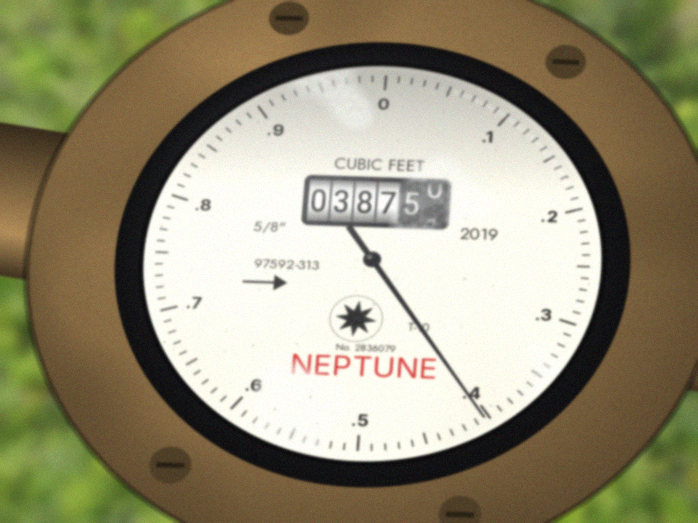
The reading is 38750.40; ft³
